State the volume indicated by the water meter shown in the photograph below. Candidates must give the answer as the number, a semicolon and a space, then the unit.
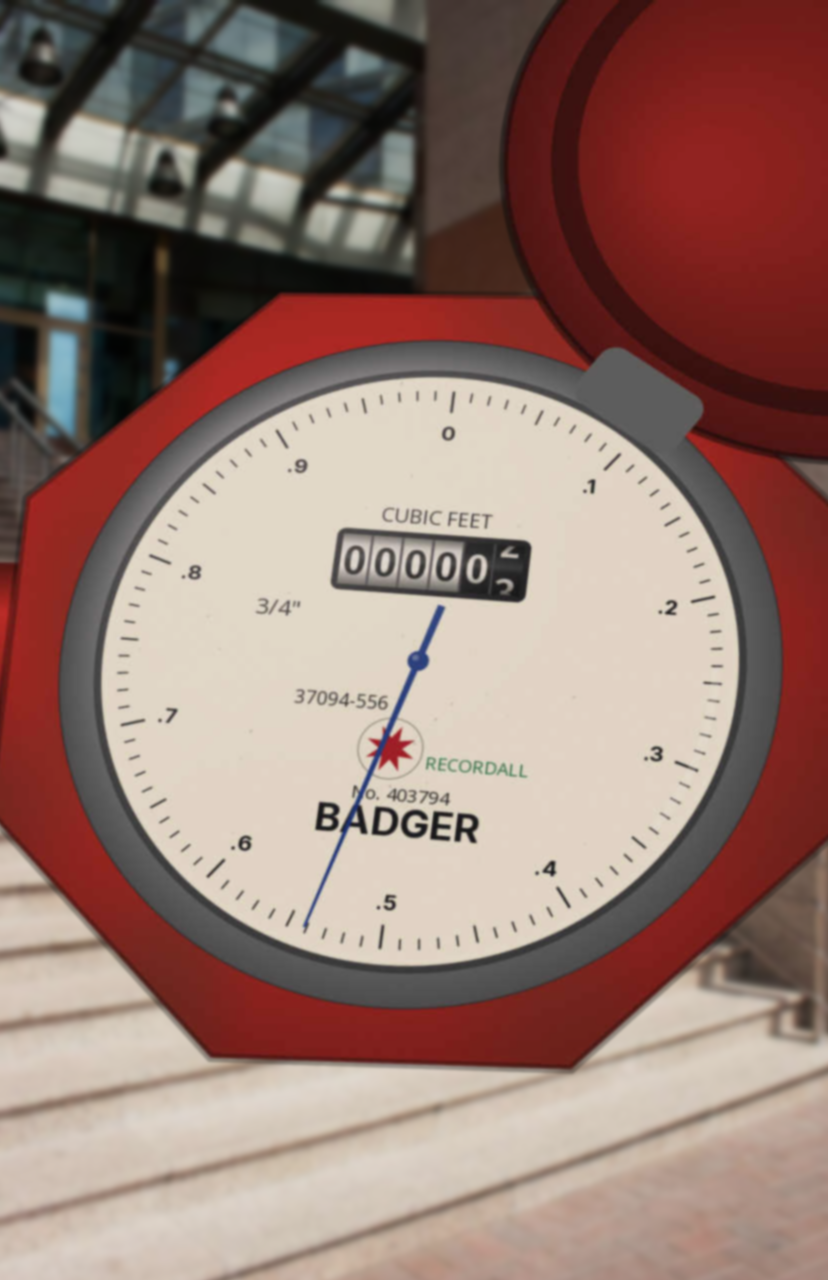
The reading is 2.54; ft³
